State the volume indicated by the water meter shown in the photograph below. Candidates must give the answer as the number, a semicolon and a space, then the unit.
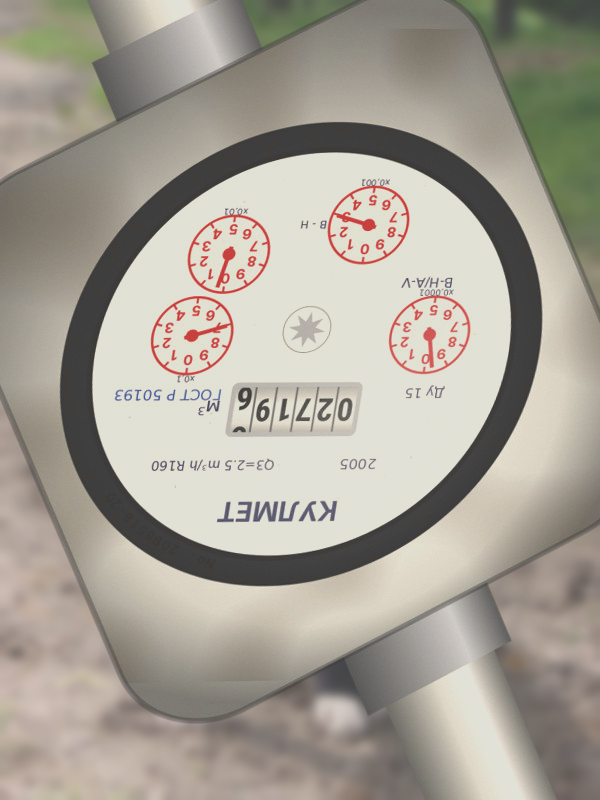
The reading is 27195.7029; m³
